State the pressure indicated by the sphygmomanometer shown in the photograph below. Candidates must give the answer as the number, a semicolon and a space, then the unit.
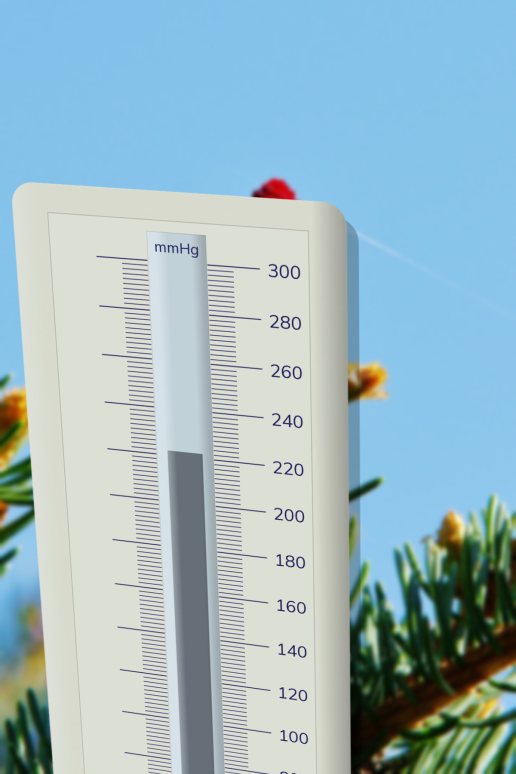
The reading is 222; mmHg
